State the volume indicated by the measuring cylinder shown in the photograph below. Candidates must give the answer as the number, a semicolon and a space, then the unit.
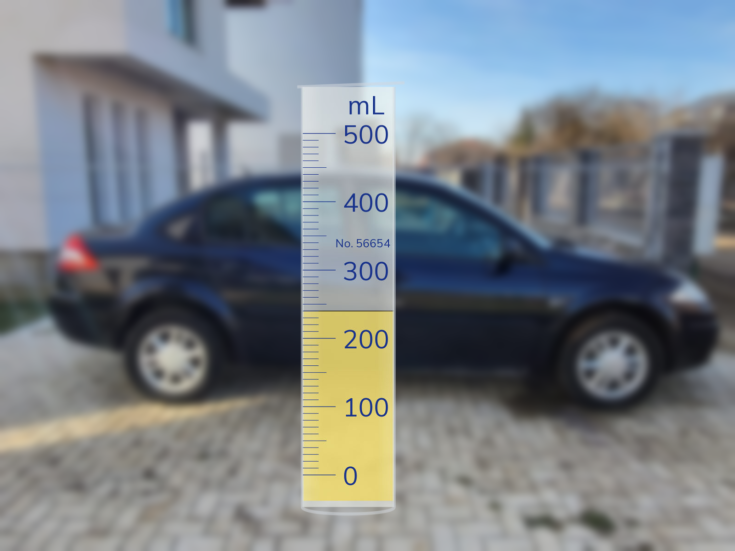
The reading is 240; mL
